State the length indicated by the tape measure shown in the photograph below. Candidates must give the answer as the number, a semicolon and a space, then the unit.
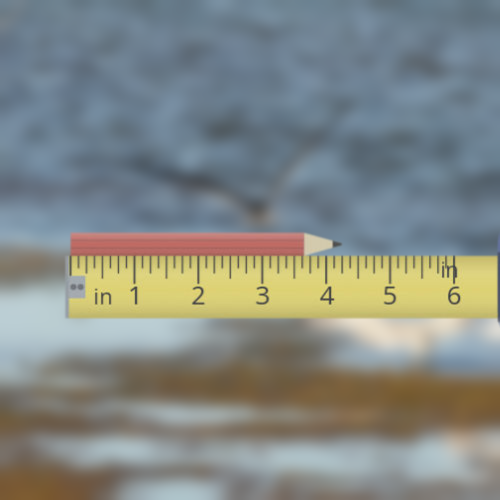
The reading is 4.25; in
